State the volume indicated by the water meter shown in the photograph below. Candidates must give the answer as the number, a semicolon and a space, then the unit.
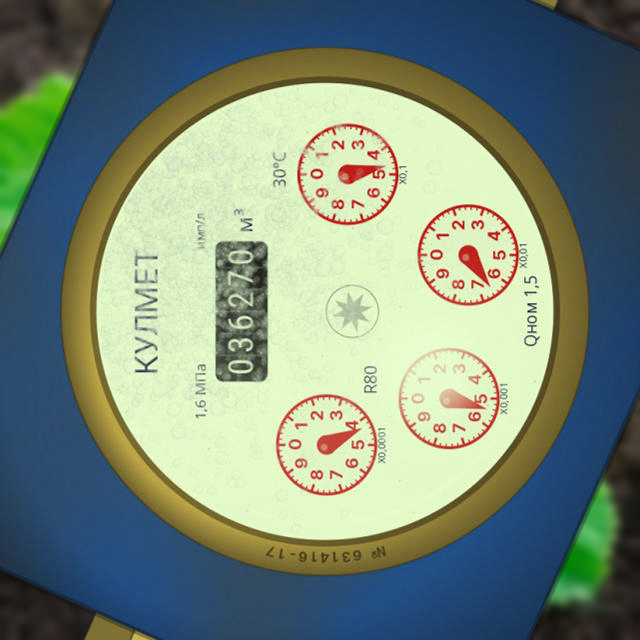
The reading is 36270.4654; m³
